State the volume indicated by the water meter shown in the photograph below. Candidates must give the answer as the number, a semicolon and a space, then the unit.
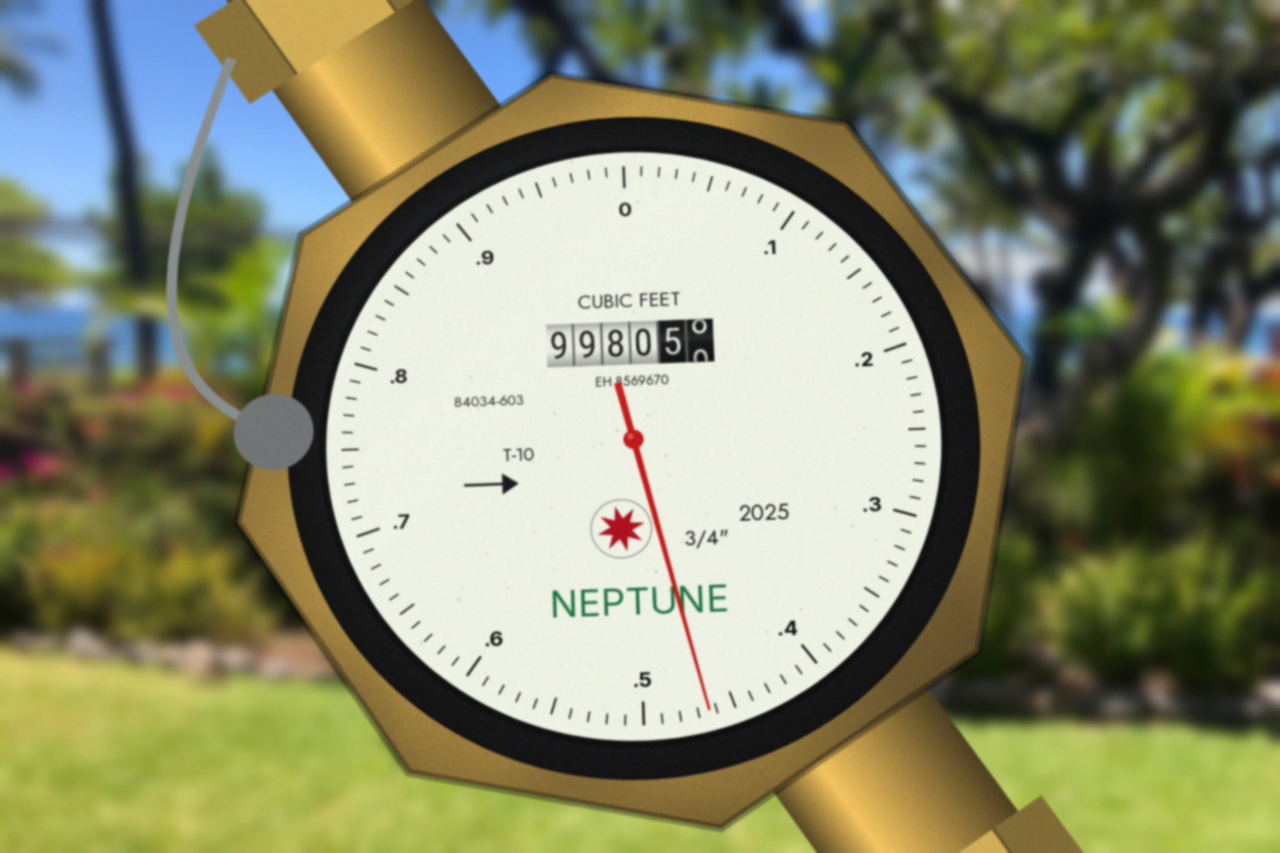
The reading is 998058.46; ft³
